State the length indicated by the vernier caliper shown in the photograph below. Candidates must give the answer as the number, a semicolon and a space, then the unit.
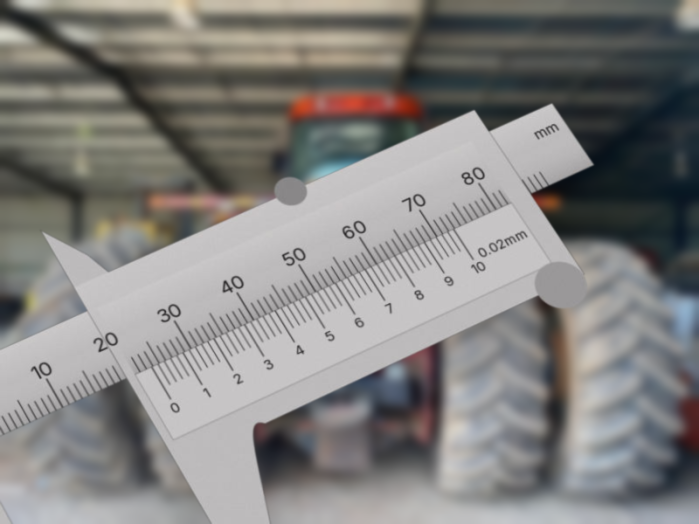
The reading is 23.8; mm
